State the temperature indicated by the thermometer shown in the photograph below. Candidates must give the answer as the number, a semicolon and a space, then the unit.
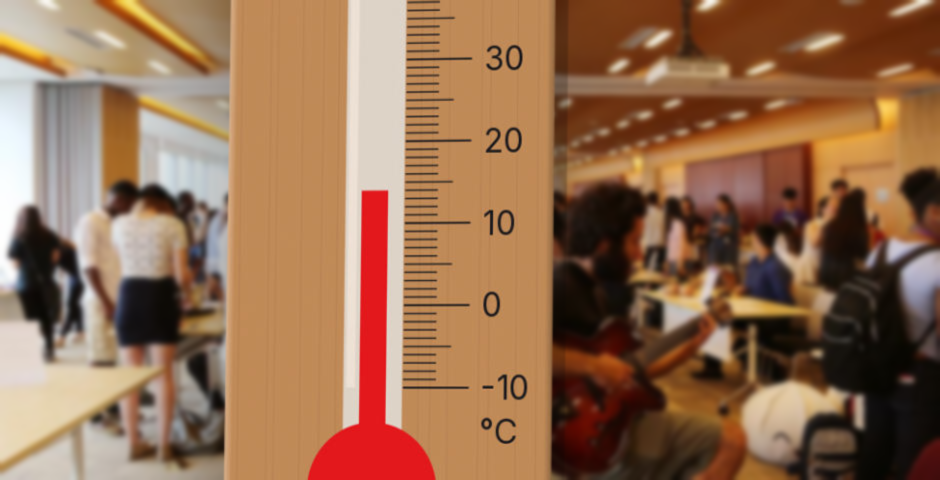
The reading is 14; °C
